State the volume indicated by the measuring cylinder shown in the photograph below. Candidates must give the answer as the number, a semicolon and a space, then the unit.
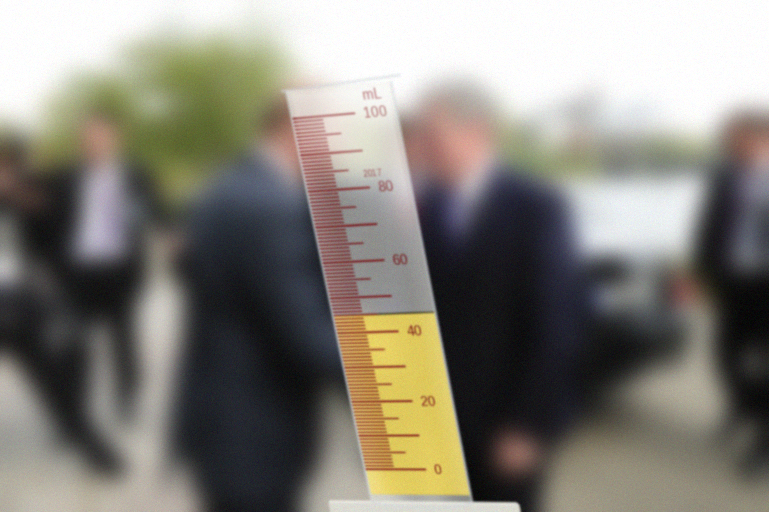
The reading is 45; mL
